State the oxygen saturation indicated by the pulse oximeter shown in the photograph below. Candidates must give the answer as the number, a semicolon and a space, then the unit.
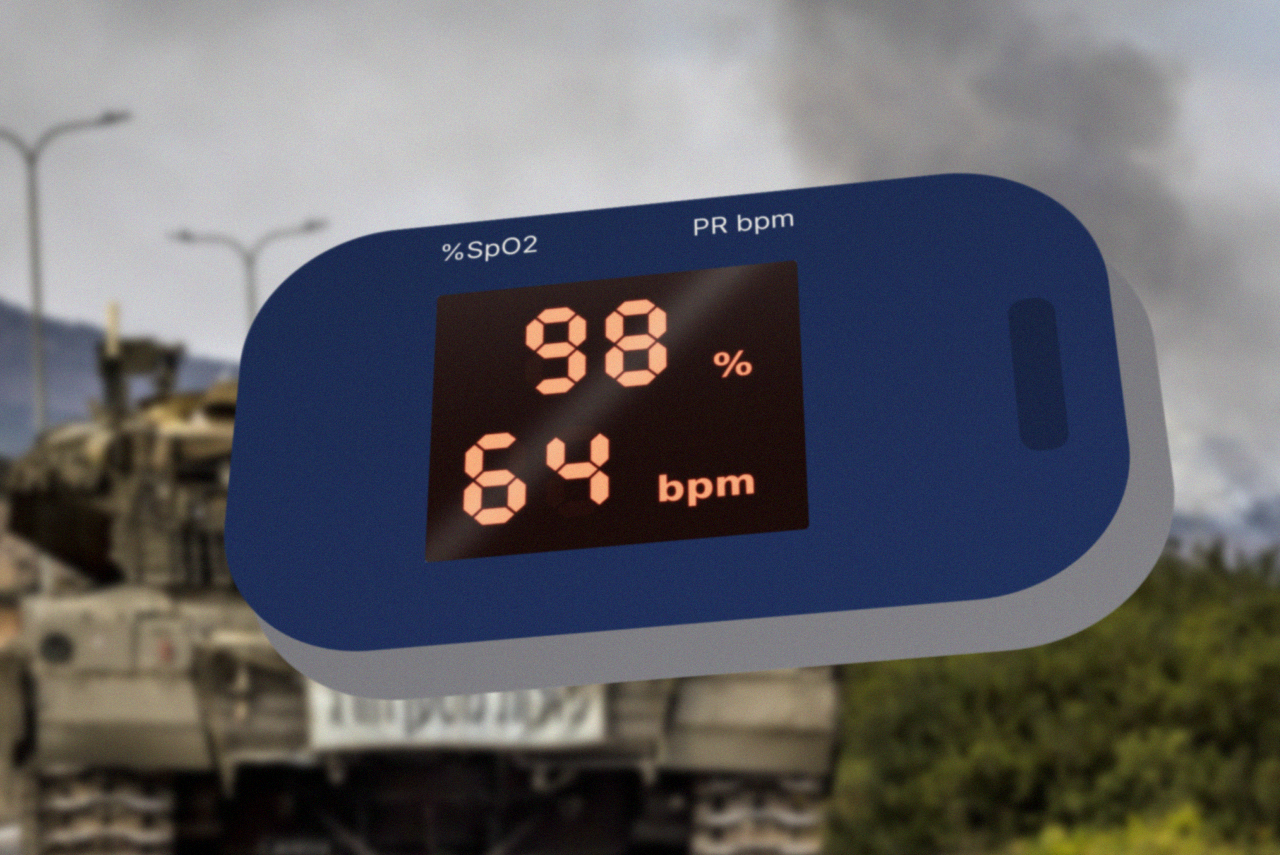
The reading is 98; %
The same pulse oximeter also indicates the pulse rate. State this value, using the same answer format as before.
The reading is 64; bpm
